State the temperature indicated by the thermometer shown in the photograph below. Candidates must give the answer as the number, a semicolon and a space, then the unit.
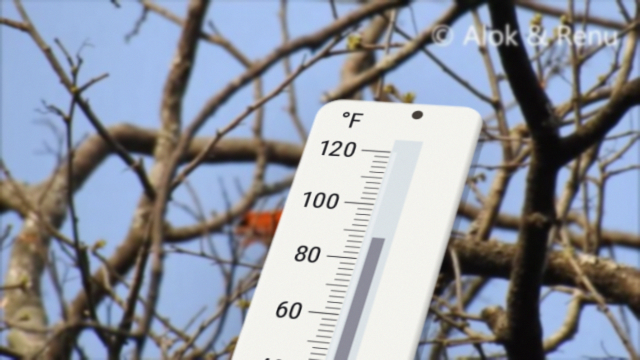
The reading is 88; °F
